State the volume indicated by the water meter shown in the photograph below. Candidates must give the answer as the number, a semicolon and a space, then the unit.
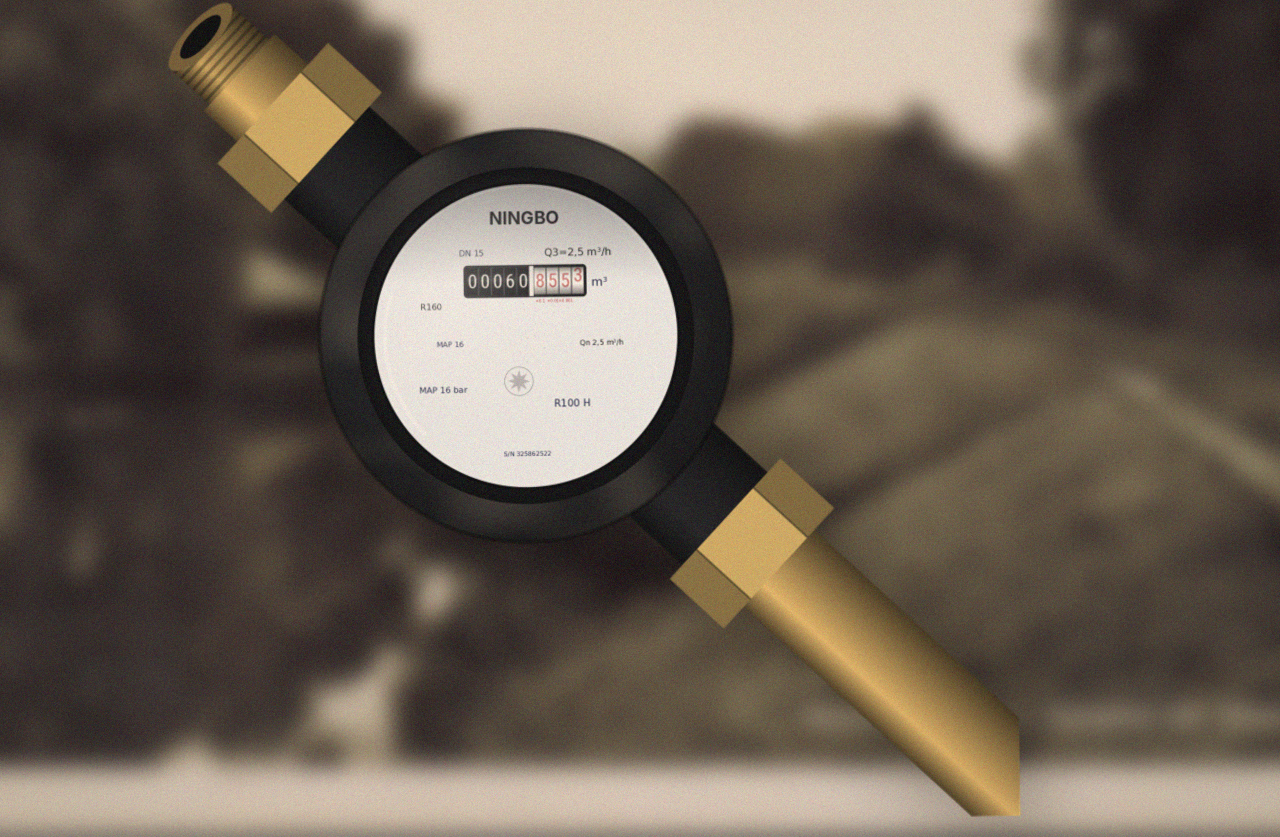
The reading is 60.8553; m³
